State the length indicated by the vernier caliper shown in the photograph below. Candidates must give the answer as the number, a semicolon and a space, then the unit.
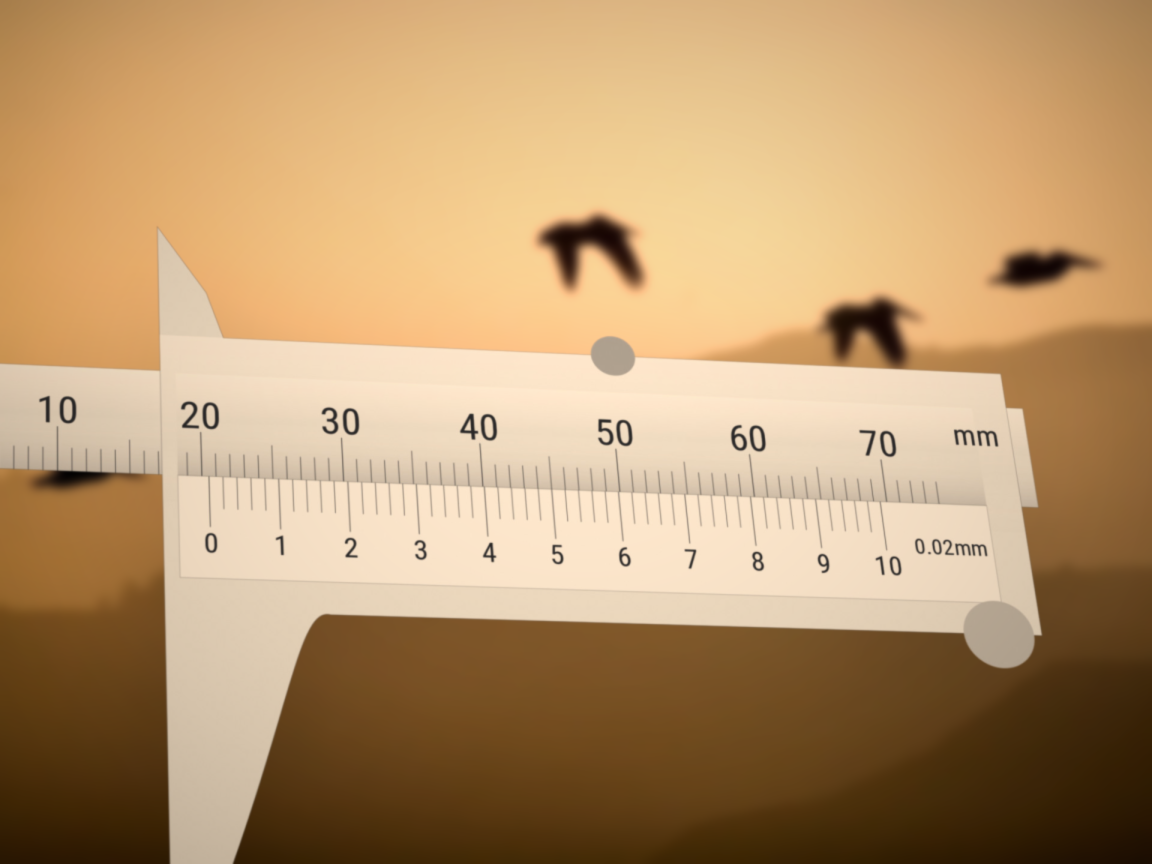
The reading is 20.5; mm
